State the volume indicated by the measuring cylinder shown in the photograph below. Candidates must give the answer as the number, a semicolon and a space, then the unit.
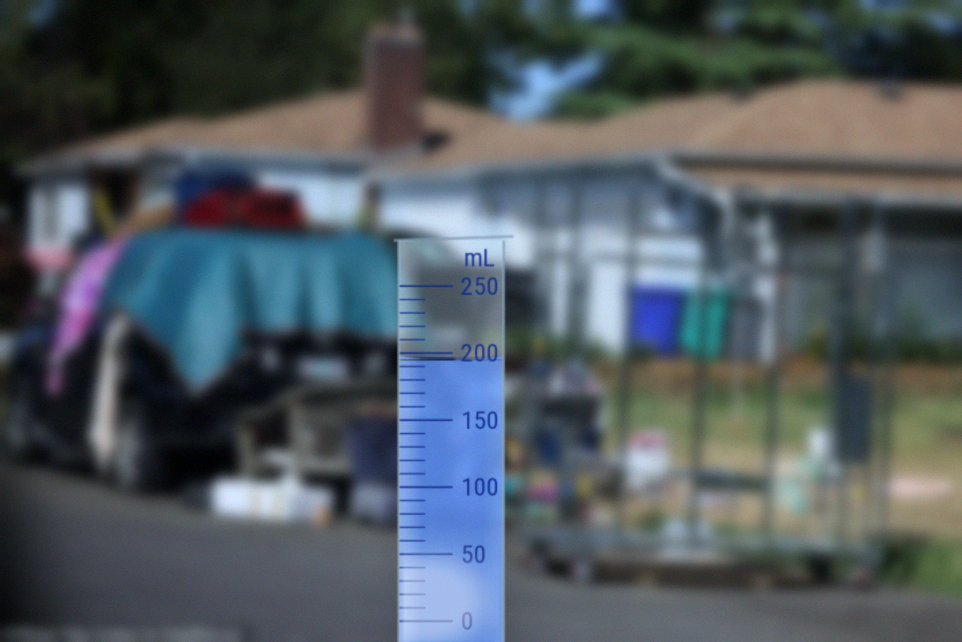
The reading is 195; mL
